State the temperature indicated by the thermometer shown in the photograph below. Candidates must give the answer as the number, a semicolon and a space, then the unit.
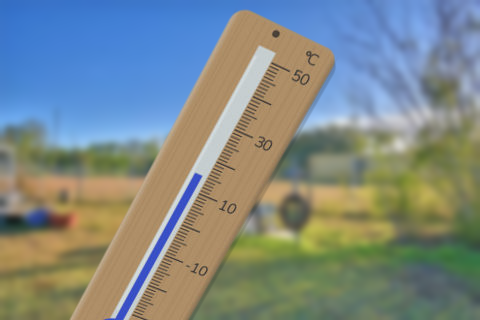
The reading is 15; °C
